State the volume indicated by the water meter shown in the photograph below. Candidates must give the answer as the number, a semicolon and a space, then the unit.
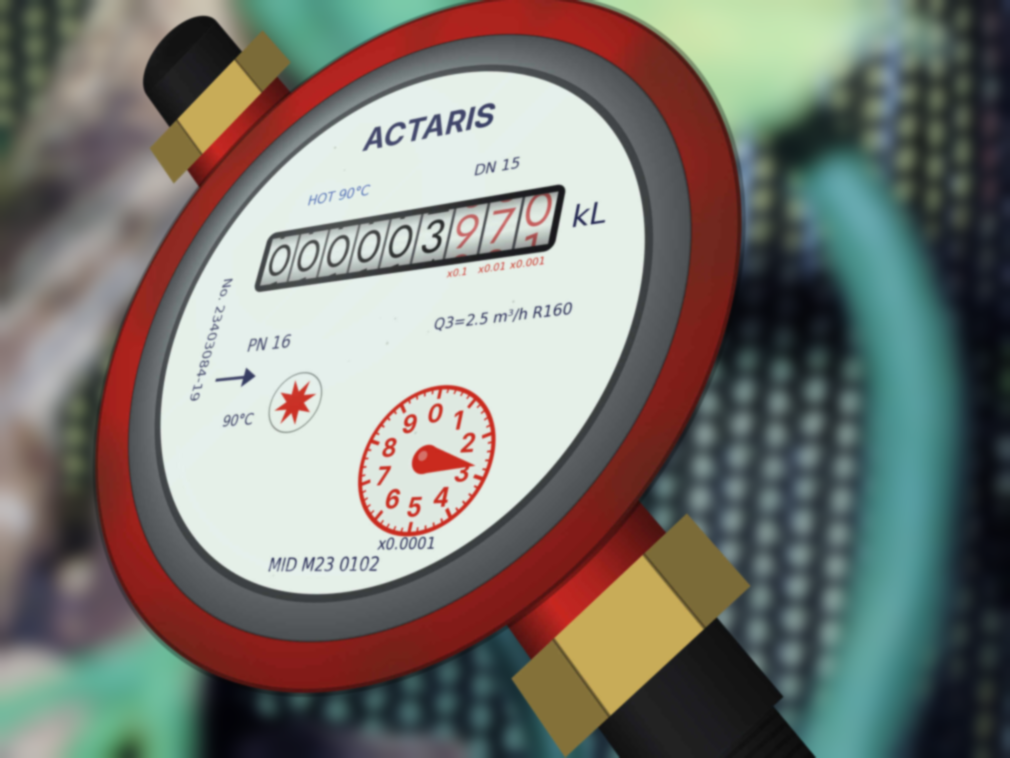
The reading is 3.9702; kL
